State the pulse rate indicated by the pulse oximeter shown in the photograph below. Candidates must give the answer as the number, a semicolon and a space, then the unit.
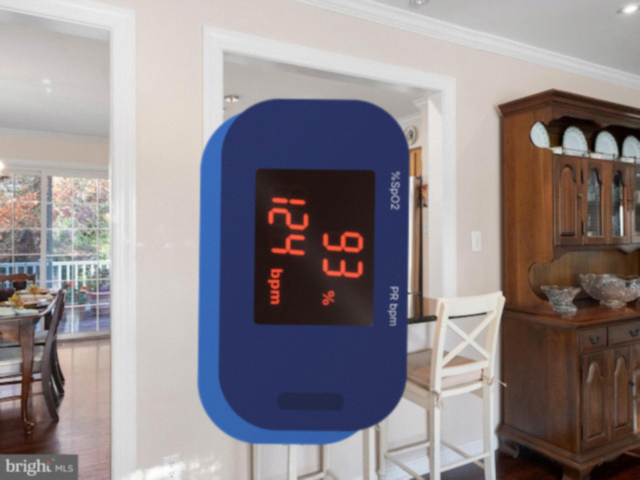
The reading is 124; bpm
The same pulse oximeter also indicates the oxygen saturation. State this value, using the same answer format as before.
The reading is 93; %
